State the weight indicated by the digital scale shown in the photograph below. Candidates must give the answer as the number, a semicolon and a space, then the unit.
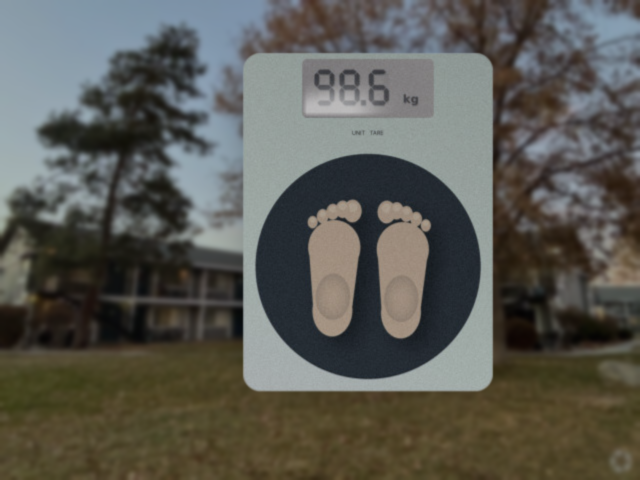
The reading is 98.6; kg
